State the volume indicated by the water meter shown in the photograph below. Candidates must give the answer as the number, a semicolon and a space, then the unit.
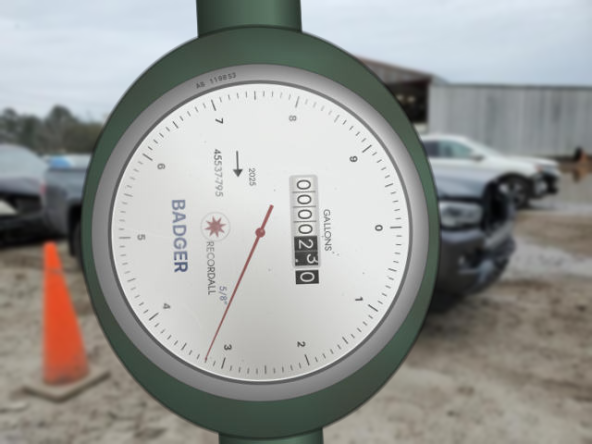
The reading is 233.2; gal
